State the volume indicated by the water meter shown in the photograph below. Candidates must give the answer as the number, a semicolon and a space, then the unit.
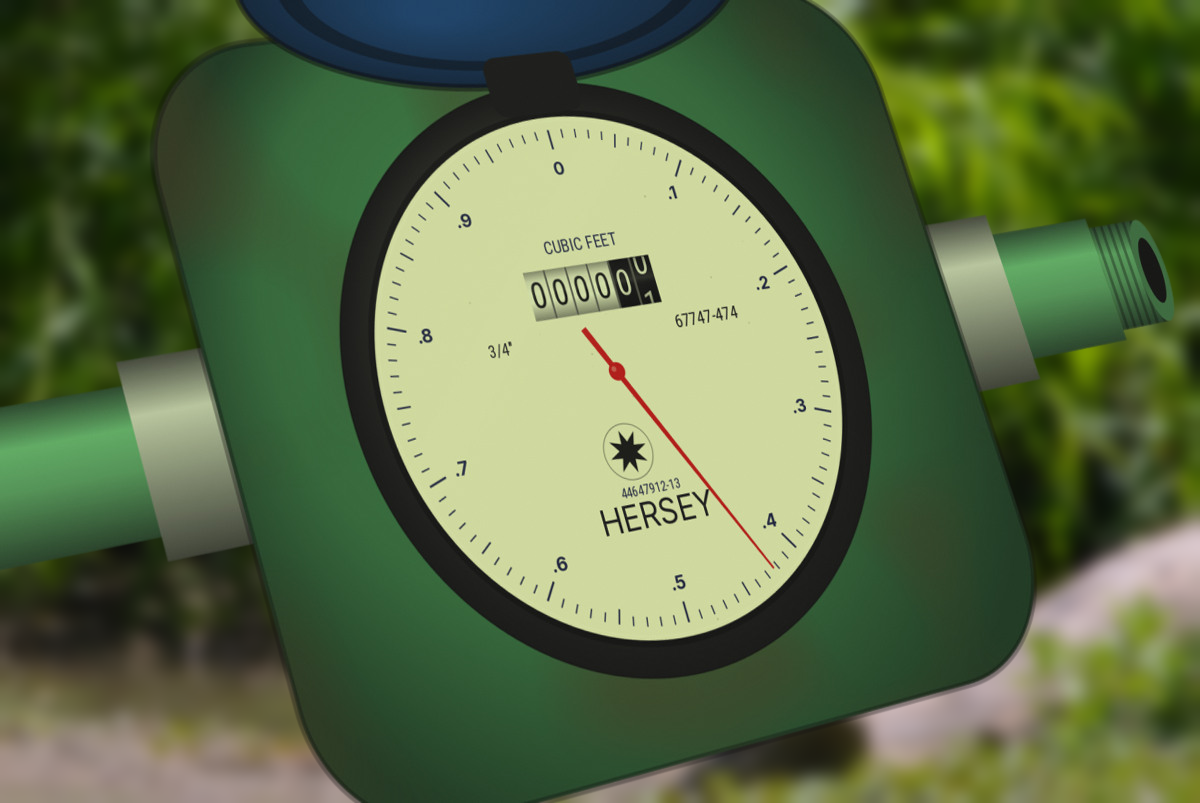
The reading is 0.42; ft³
